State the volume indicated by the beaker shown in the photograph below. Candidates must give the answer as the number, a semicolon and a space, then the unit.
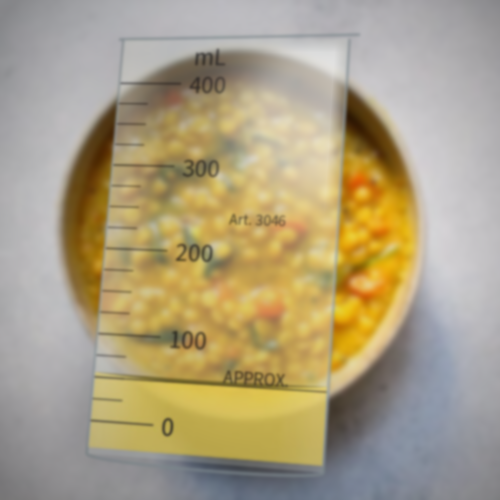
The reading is 50; mL
